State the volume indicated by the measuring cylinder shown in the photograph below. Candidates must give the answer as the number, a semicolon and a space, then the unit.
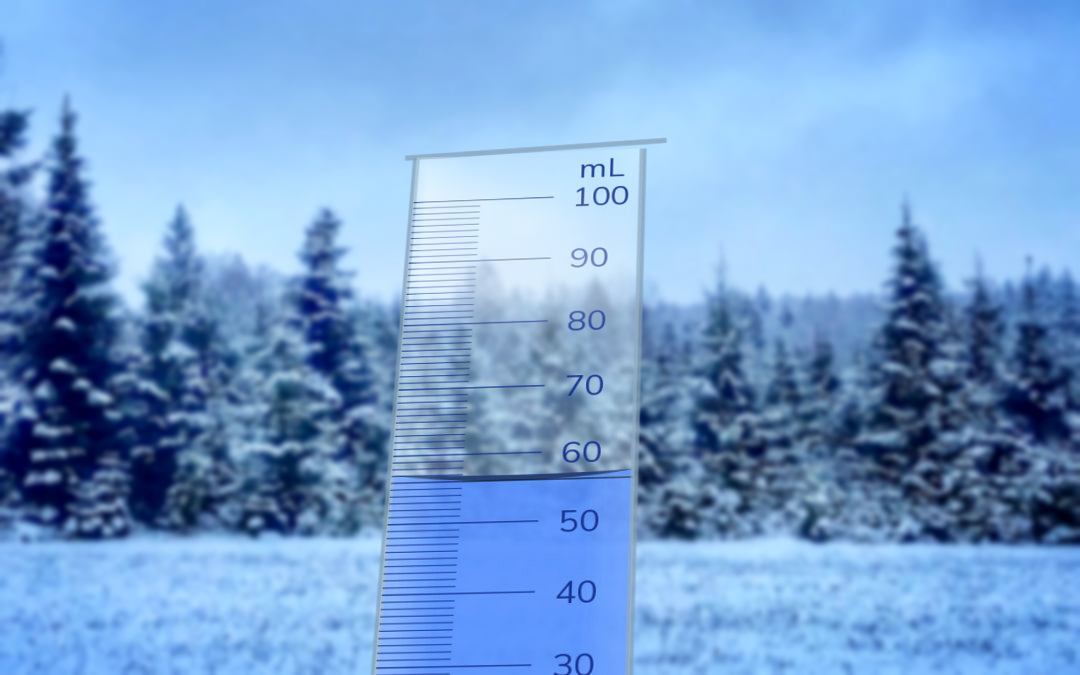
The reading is 56; mL
